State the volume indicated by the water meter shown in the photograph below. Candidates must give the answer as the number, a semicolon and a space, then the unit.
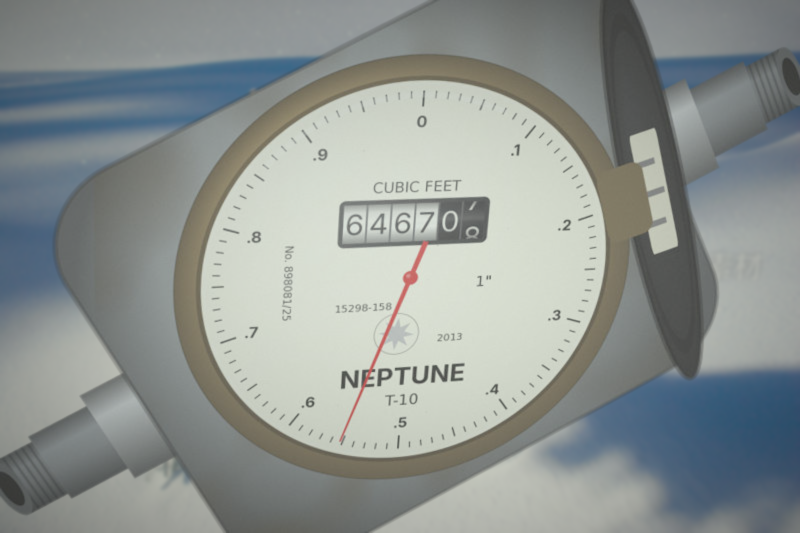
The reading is 646707.55; ft³
